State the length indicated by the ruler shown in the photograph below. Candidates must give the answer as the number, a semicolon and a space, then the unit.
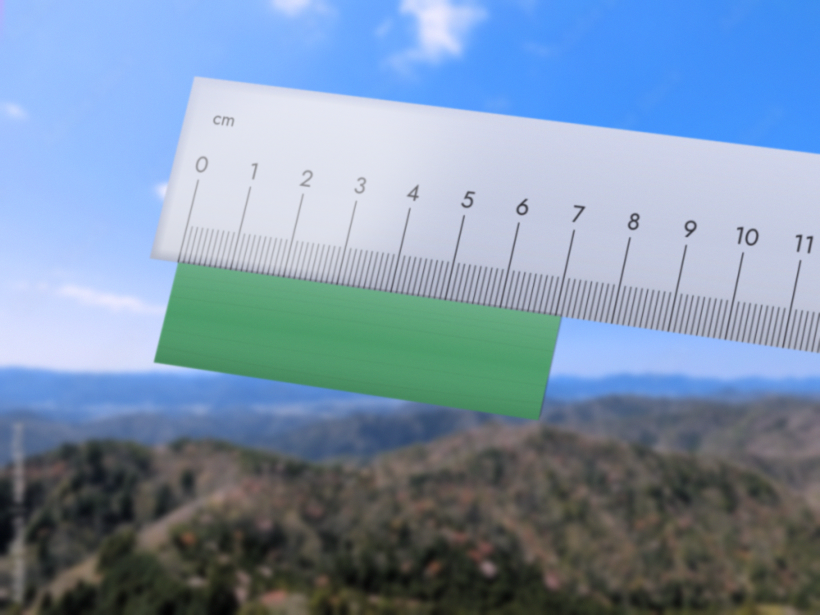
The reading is 7.1; cm
